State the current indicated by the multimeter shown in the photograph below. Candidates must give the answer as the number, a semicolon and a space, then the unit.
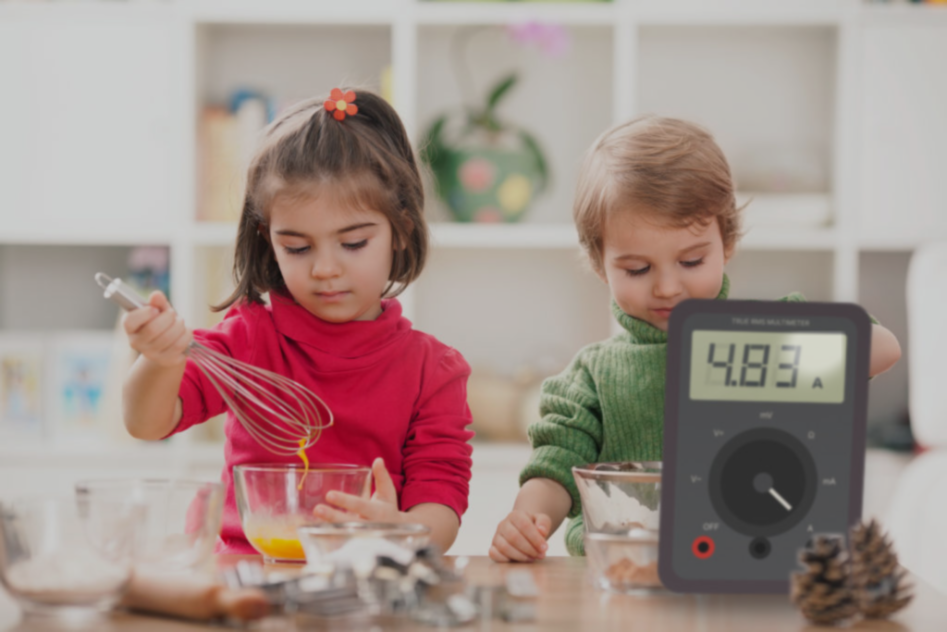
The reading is 4.83; A
